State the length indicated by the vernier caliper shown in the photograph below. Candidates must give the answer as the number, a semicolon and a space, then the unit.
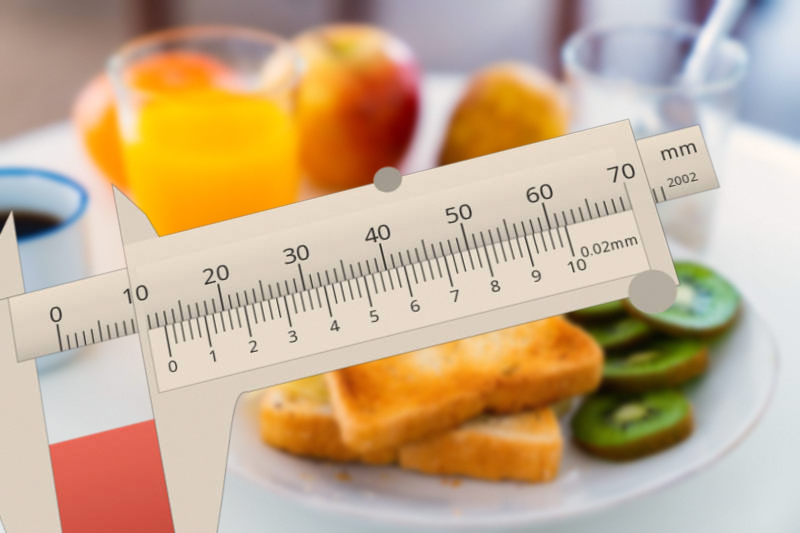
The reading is 12.8; mm
